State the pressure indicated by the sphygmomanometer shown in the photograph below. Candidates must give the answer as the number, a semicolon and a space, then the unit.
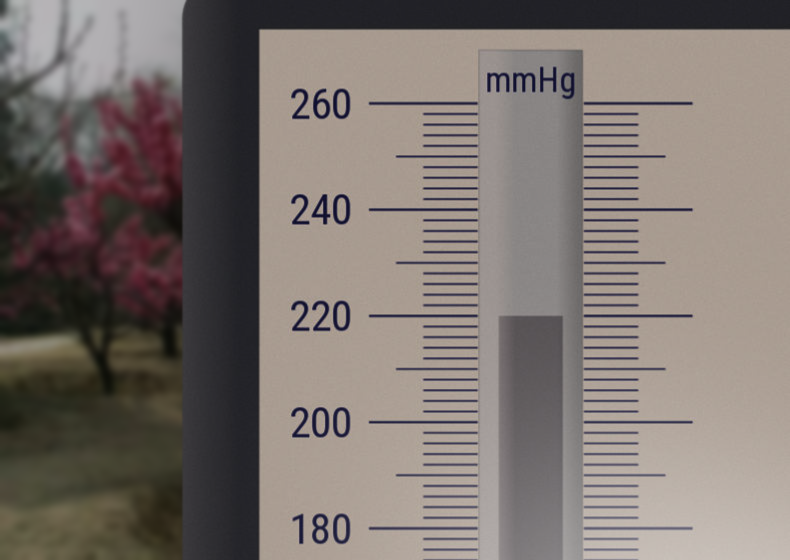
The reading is 220; mmHg
